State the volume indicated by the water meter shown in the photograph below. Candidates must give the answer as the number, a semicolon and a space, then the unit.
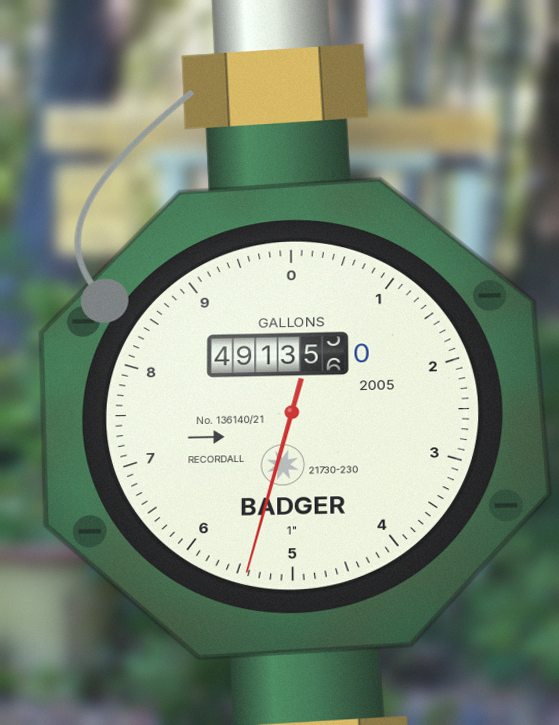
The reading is 4913555.4; gal
